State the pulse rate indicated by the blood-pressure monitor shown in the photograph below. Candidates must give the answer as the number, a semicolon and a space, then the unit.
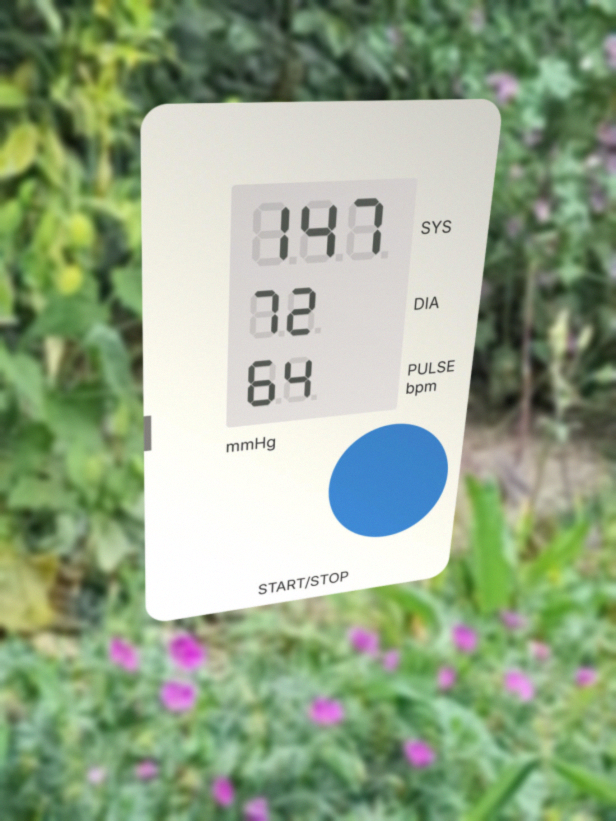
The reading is 64; bpm
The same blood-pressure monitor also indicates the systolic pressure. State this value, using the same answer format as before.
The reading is 147; mmHg
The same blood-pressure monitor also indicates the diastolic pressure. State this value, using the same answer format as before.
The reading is 72; mmHg
